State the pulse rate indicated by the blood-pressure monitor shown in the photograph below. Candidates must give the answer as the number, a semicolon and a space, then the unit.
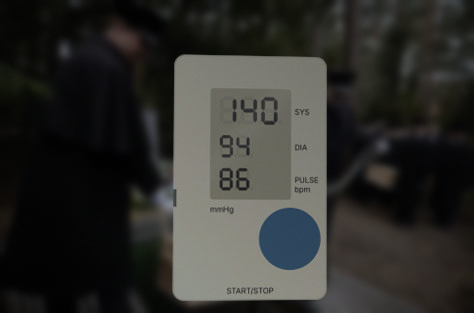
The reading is 86; bpm
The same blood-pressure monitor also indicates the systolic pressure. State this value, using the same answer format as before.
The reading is 140; mmHg
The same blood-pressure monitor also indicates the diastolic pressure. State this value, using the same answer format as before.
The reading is 94; mmHg
